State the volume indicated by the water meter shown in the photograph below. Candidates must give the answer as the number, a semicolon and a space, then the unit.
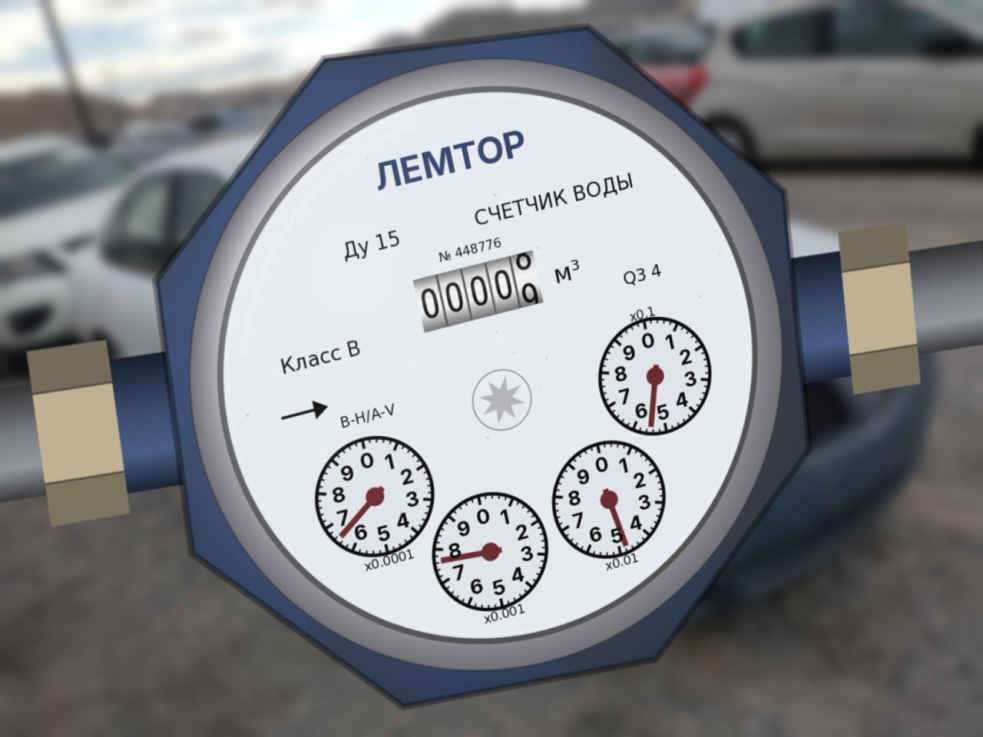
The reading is 8.5476; m³
